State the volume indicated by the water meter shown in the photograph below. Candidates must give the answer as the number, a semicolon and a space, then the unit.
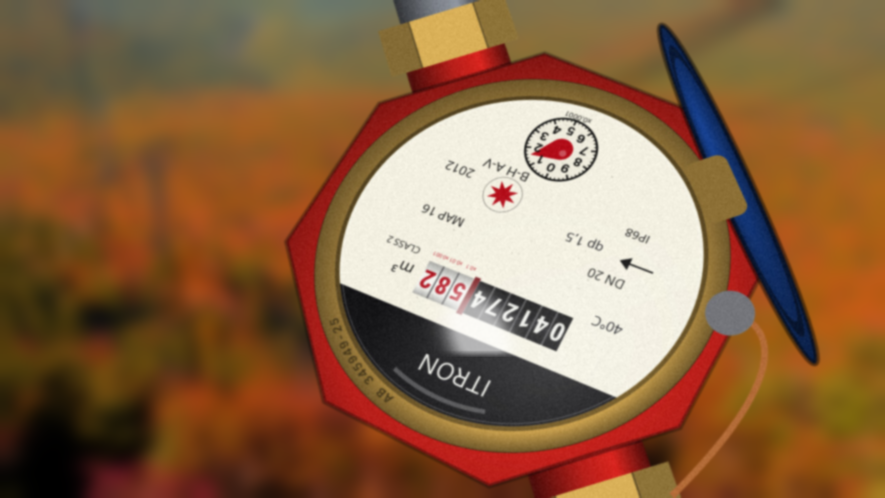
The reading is 41274.5821; m³
